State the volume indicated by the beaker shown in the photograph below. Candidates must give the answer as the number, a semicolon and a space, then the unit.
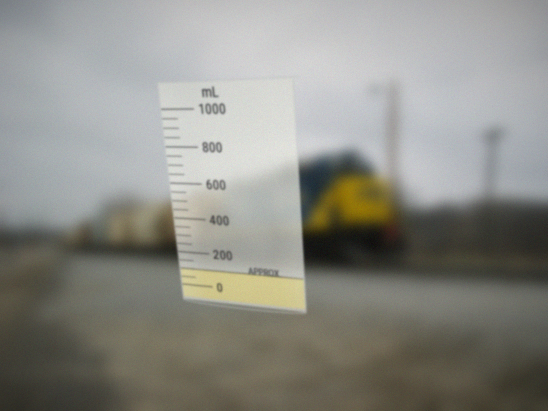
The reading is 100; mL
